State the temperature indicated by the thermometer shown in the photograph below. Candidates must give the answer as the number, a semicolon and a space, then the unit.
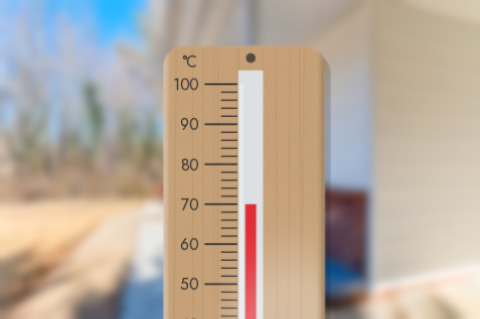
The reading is 70; °C
